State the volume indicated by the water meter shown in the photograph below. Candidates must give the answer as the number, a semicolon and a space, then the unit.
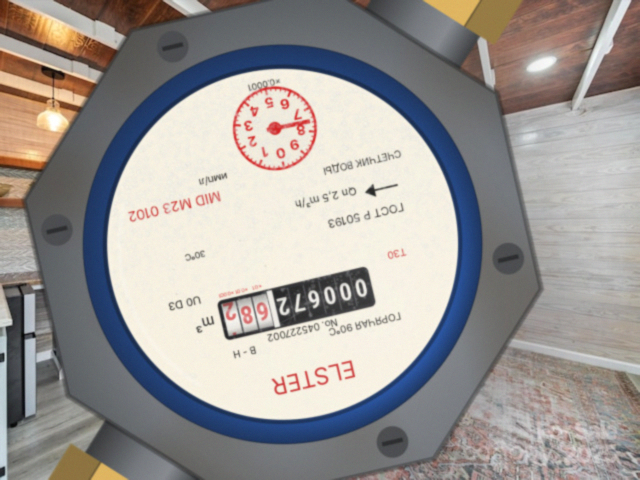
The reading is 672.6817; m³
